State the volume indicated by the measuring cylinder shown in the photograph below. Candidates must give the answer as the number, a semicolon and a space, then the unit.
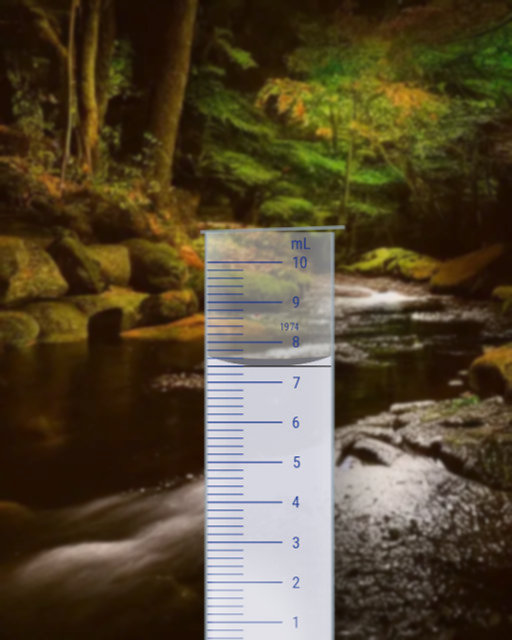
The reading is 7.4; mL
